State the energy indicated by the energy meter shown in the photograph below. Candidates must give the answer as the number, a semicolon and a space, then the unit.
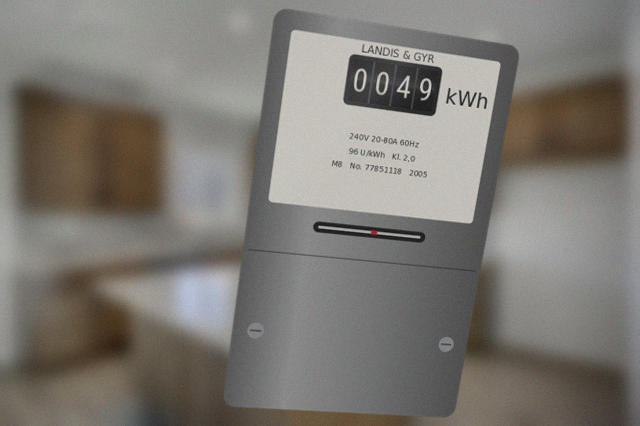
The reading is 49; kWh
